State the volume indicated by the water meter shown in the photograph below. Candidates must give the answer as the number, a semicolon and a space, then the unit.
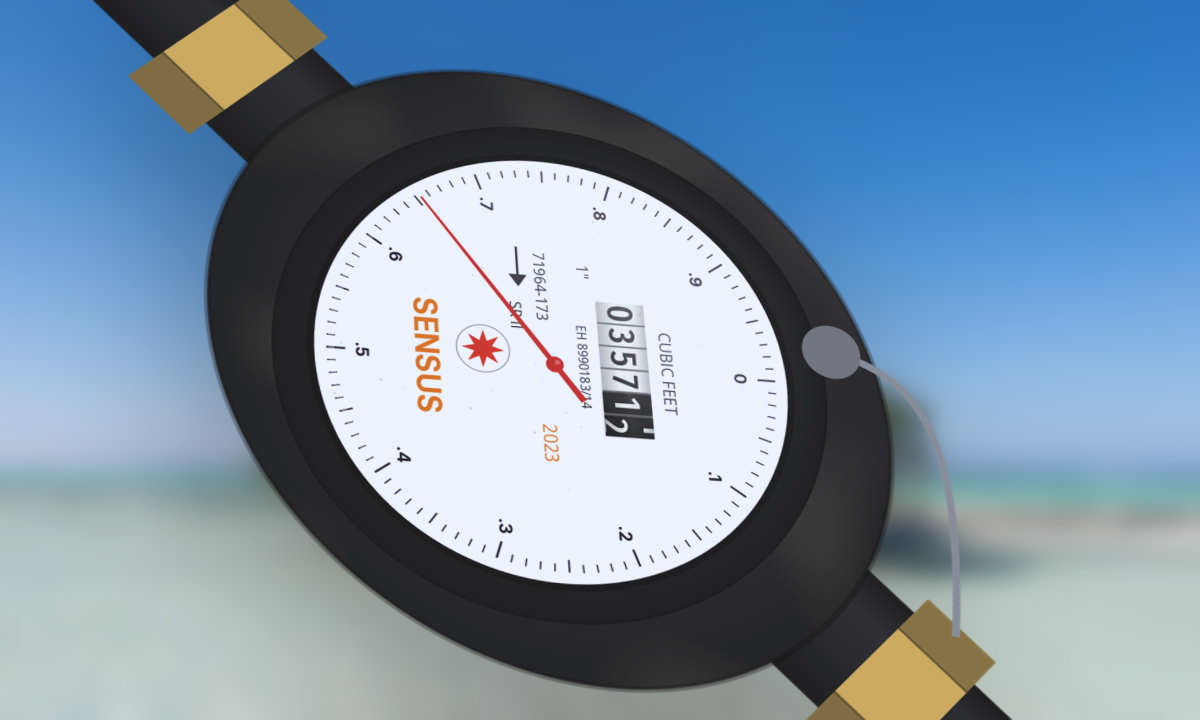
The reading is 35711.65; ft³
